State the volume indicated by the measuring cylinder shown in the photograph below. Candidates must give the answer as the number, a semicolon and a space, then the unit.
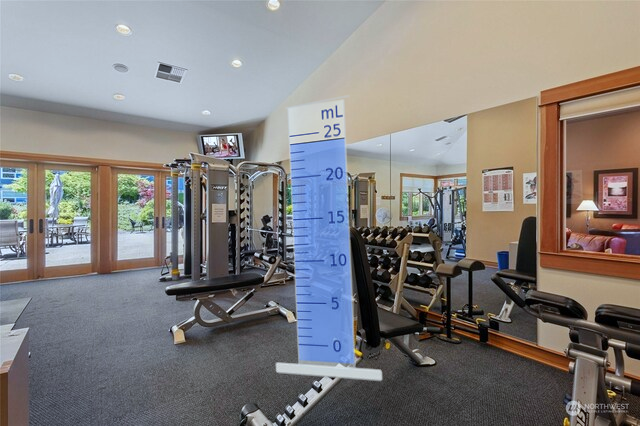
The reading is 24; mL
